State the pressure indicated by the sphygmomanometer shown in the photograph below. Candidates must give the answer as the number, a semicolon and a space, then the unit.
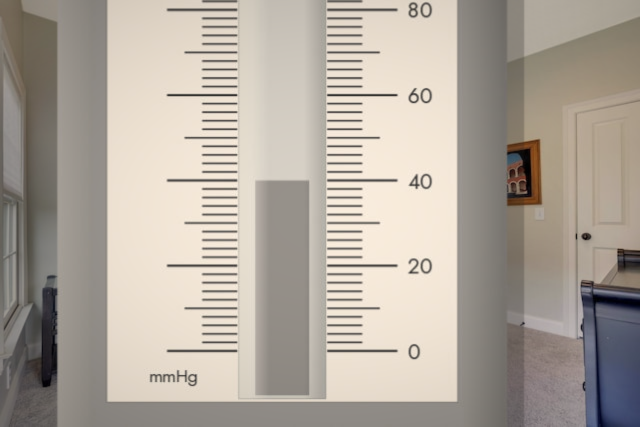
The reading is 40; mmHg
